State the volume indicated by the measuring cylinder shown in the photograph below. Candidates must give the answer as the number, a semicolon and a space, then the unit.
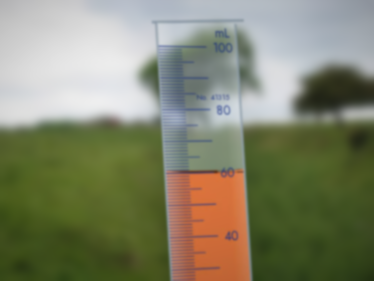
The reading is 60; mL
